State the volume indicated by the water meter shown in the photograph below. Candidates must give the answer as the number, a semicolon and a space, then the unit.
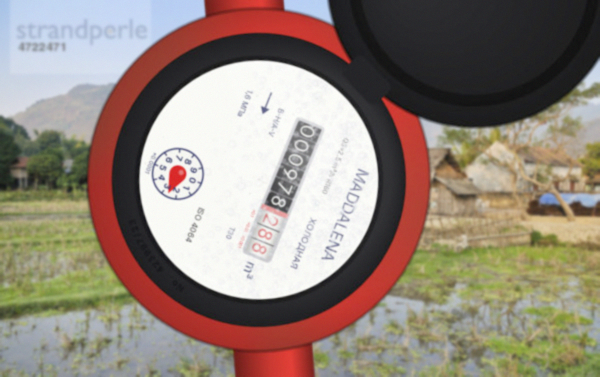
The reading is 978.2882; m³
